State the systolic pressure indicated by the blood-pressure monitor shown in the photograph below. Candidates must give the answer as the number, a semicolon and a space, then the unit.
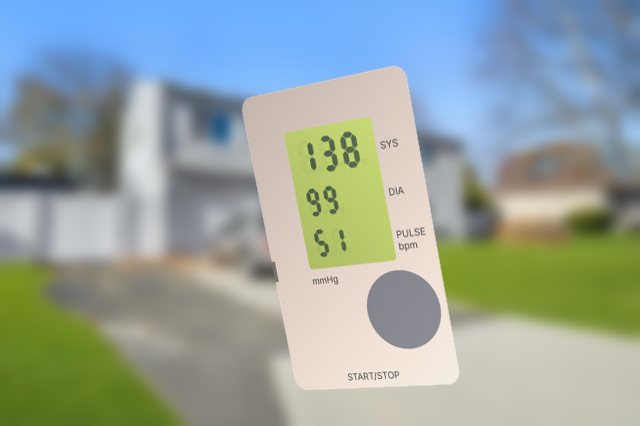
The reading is 138; mmHg
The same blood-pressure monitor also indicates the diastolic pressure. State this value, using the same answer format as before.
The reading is 99; mmHg
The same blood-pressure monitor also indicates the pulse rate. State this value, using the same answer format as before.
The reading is 51; bpm
